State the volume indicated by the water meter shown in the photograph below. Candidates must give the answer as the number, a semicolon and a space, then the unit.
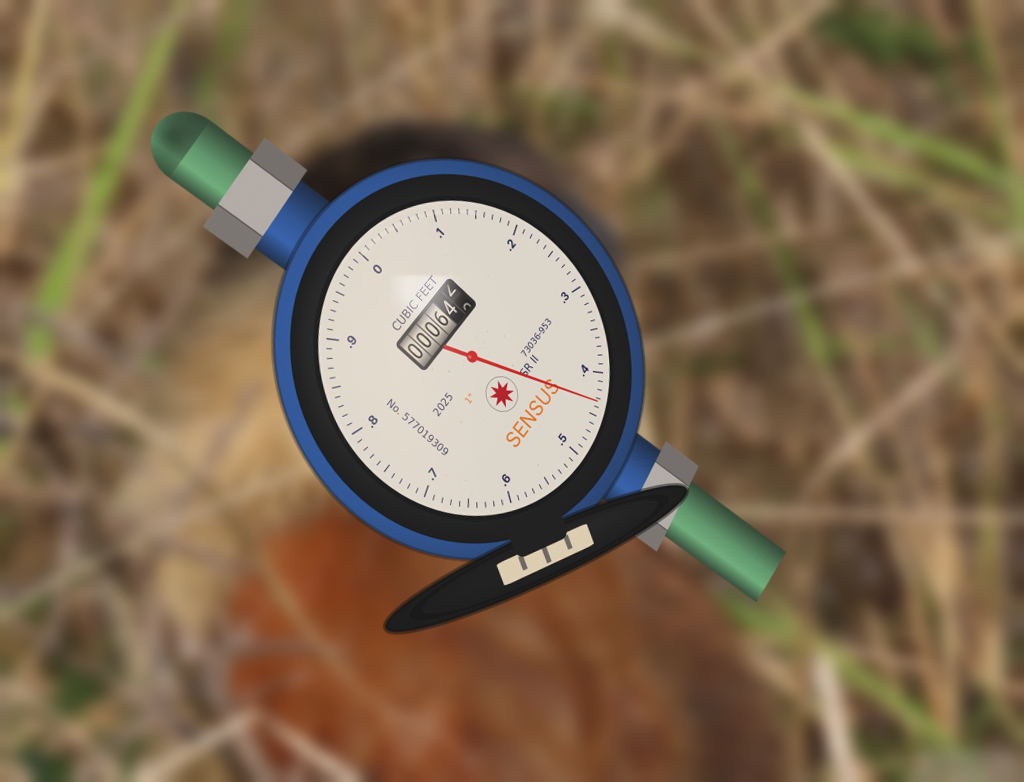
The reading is 642.43; ft³
